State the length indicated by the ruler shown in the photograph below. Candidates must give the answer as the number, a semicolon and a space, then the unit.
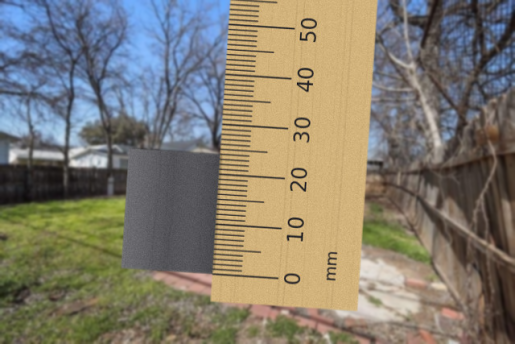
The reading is 24; mm
